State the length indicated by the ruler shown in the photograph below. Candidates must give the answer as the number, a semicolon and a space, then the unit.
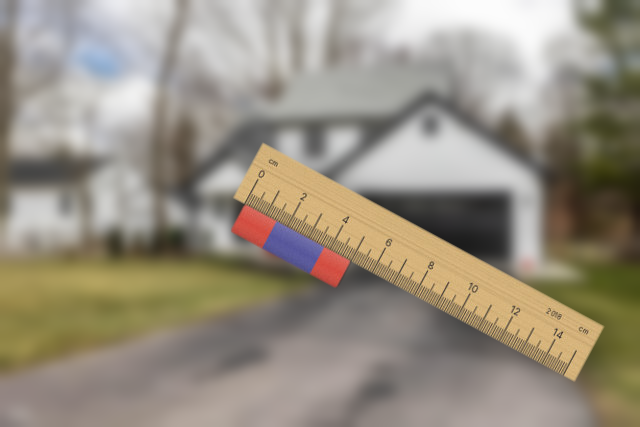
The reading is 5; cm
